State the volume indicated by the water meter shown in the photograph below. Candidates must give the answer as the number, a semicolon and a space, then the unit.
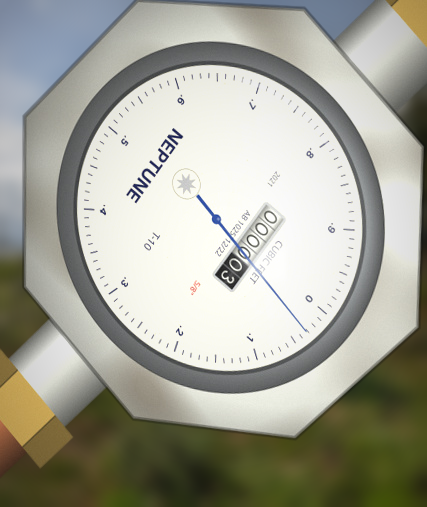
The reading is 3.03; ft³
